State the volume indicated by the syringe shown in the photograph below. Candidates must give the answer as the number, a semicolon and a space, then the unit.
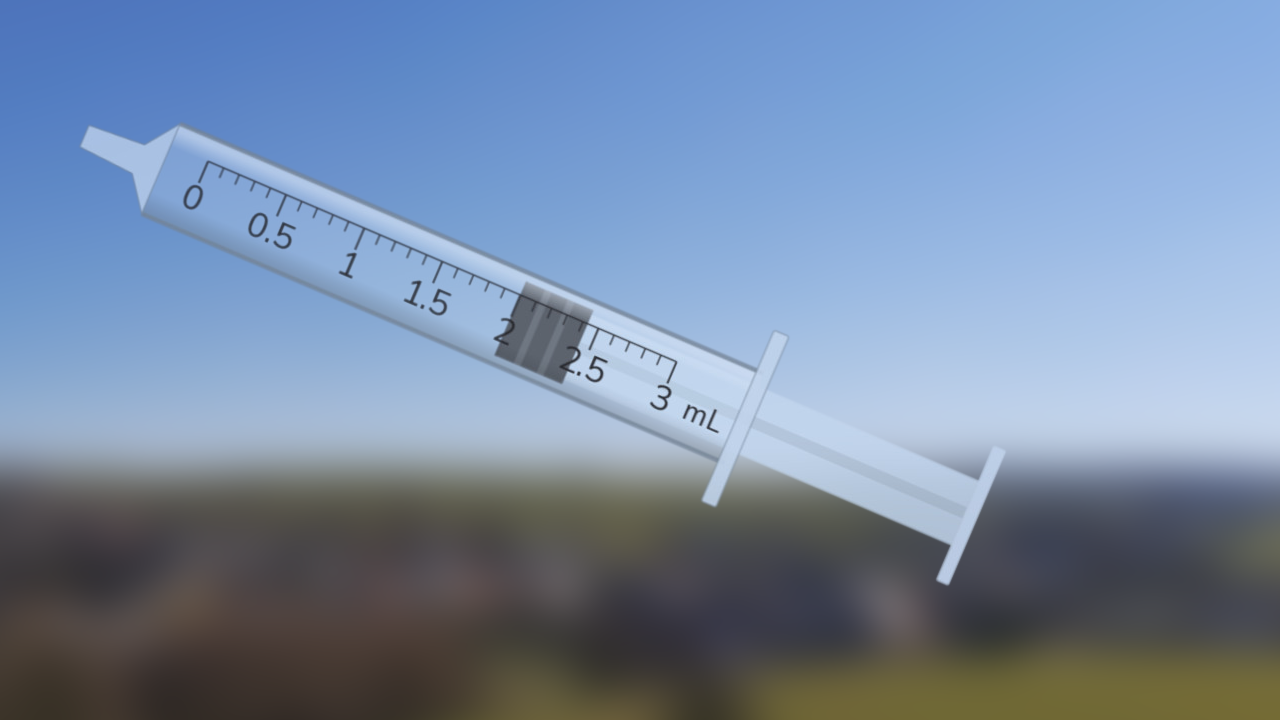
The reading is 2; mL
